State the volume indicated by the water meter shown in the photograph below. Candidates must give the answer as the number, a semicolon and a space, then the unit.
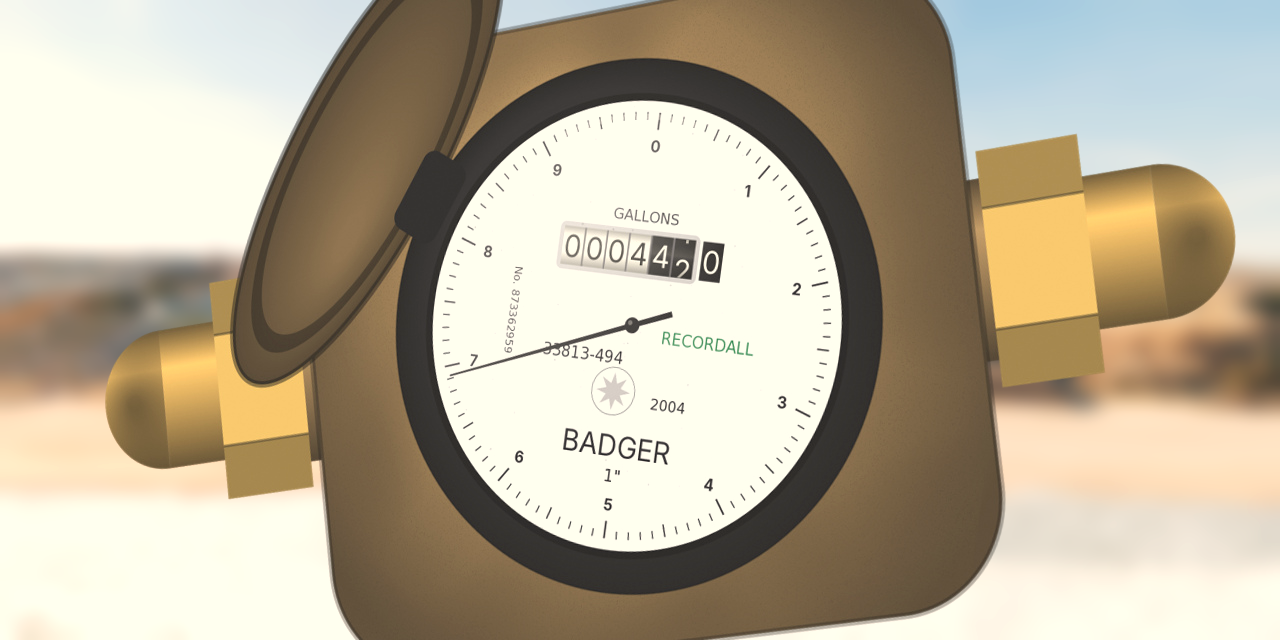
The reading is 4416.9; gal
